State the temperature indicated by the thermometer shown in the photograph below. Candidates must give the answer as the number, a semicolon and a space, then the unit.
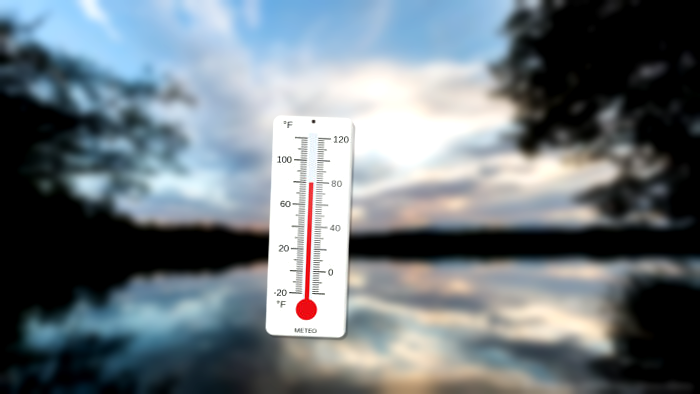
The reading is 80; °F
